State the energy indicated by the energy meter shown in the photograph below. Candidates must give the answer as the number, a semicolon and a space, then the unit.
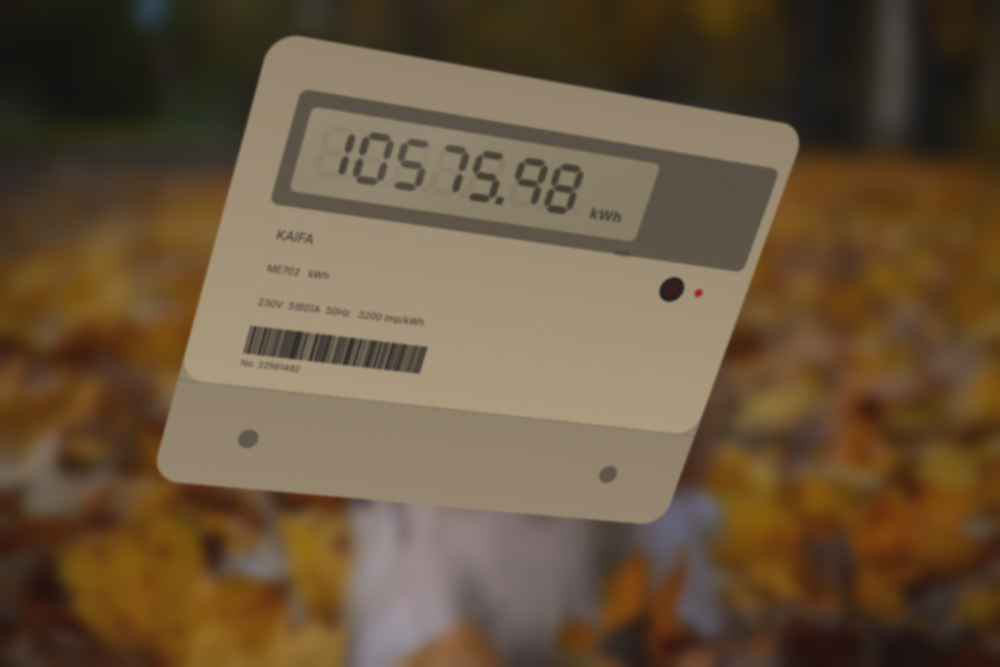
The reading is 10575.98; kWh
